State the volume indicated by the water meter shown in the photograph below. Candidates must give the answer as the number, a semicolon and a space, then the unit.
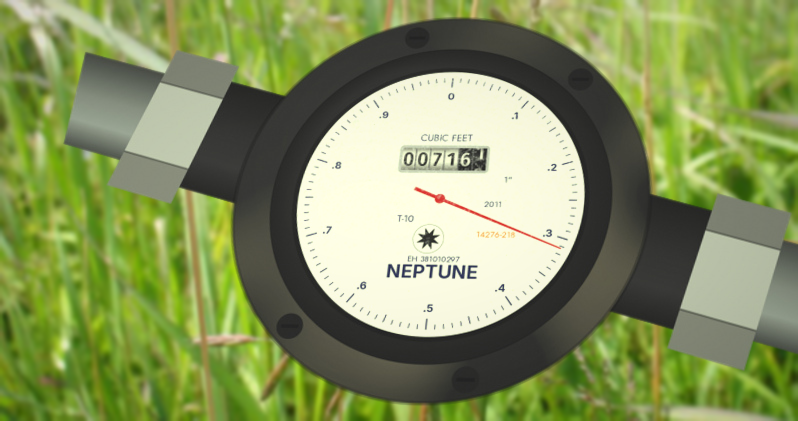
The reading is 7161.31; ft³
